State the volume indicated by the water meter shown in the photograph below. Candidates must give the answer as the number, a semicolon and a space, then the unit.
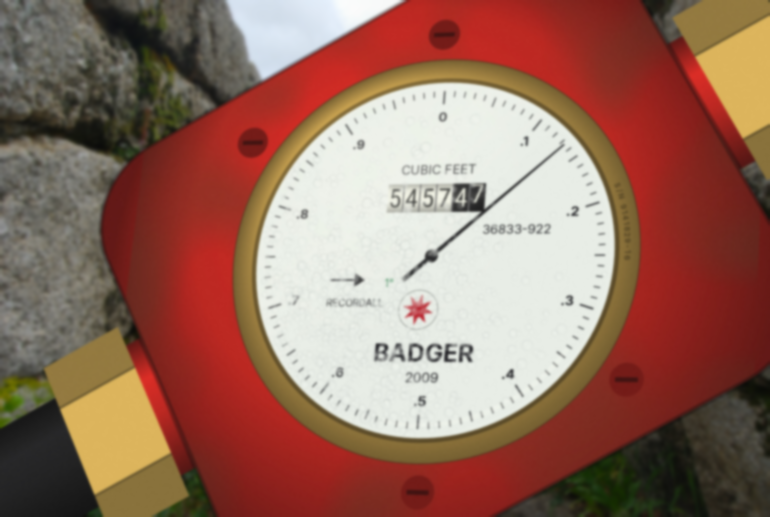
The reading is 545747.13; ft³
